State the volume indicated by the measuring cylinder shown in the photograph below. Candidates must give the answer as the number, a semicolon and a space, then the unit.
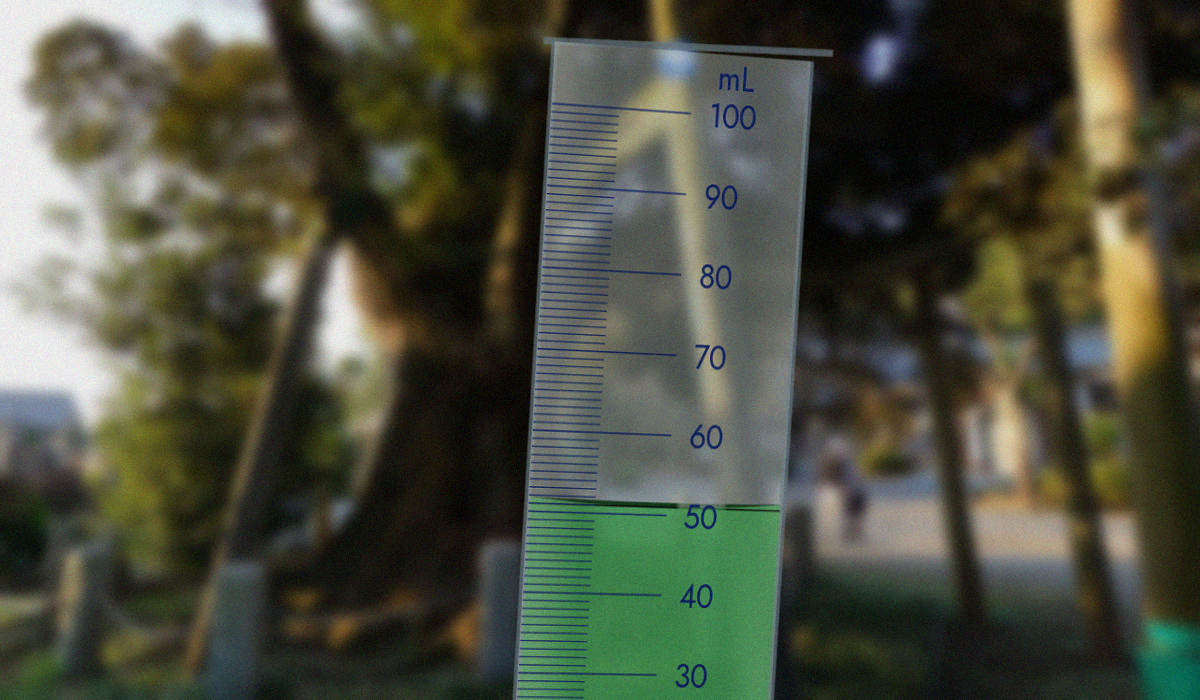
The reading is 51; mL
